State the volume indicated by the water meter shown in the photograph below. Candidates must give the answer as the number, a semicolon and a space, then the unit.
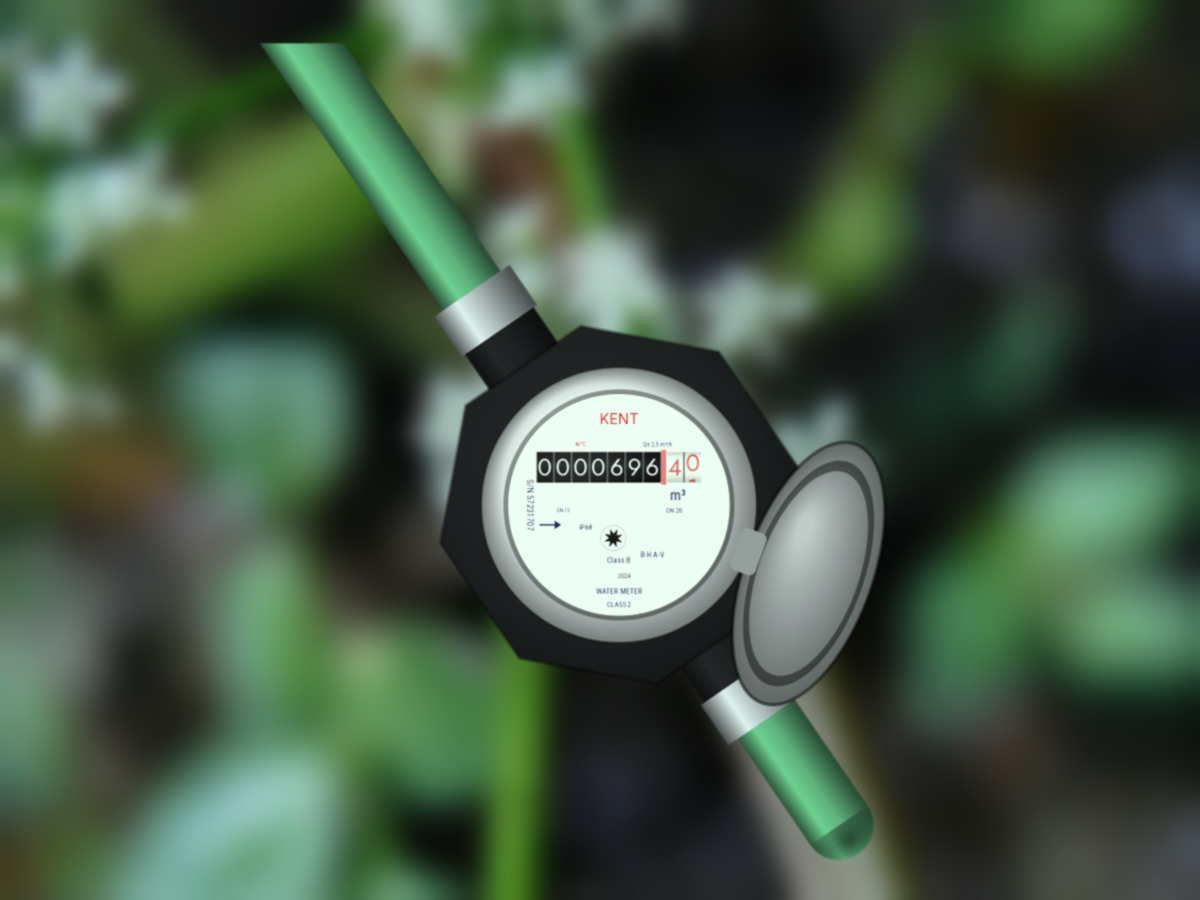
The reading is 696.40; m³
